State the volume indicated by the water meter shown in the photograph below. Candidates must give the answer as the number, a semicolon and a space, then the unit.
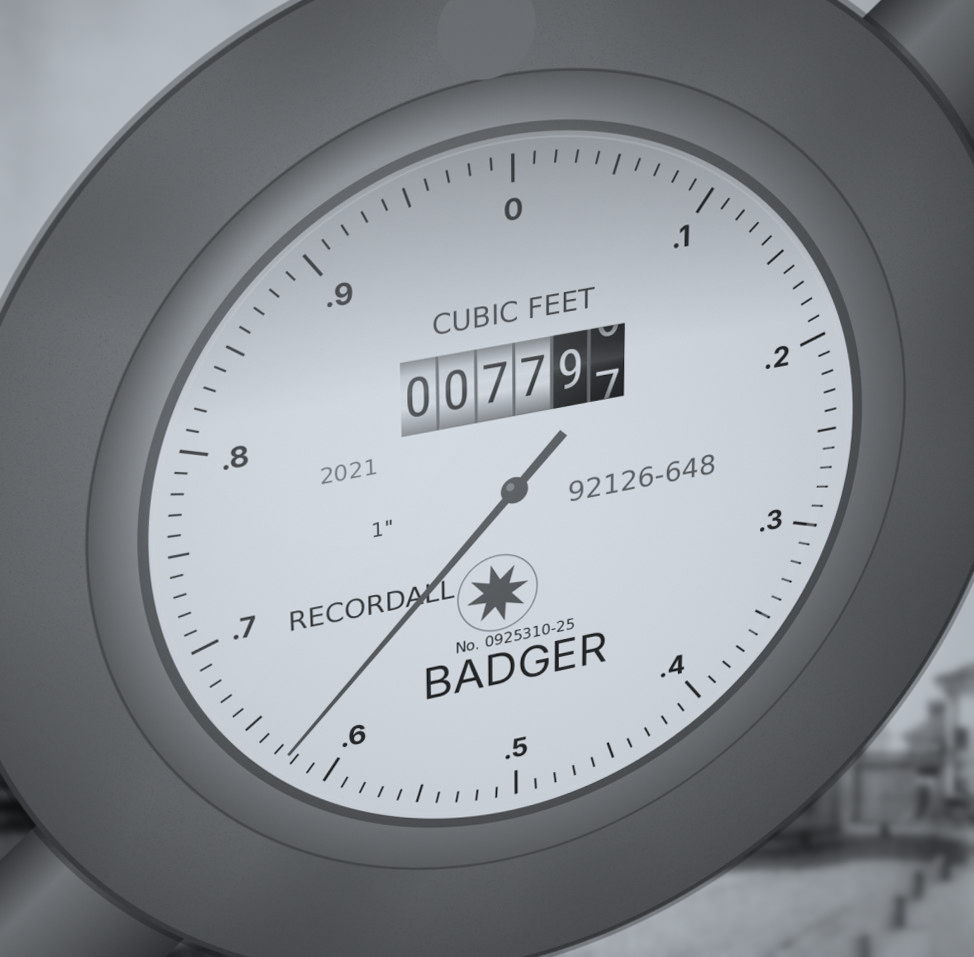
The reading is 7796.62; ft³
